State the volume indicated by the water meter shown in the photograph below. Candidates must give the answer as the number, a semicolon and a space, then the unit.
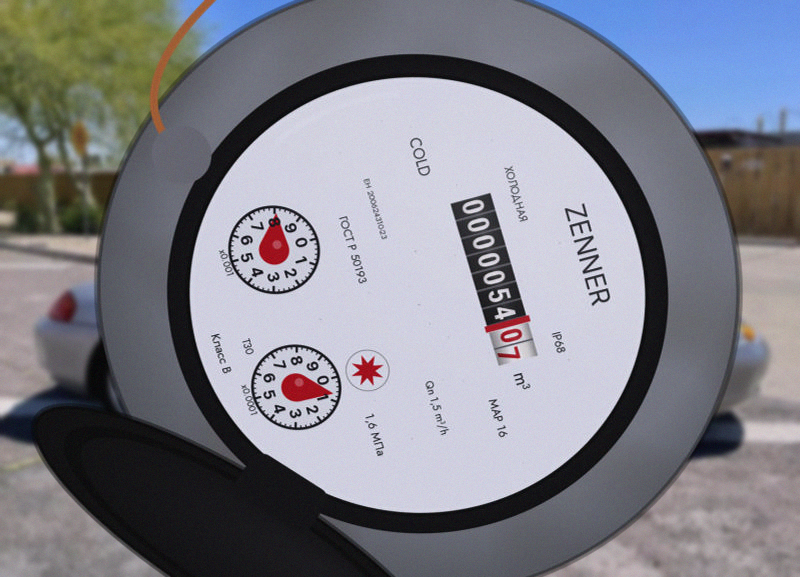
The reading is 54.0680; m³
